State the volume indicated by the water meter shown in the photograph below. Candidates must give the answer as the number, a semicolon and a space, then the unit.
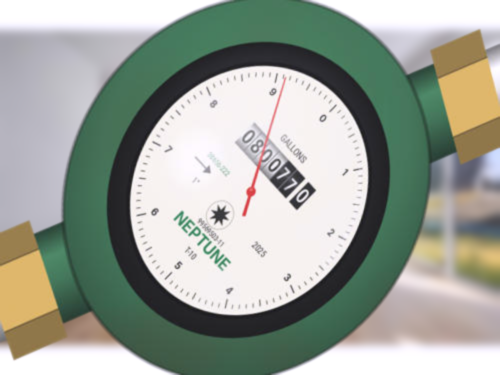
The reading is 800769.1; gal
